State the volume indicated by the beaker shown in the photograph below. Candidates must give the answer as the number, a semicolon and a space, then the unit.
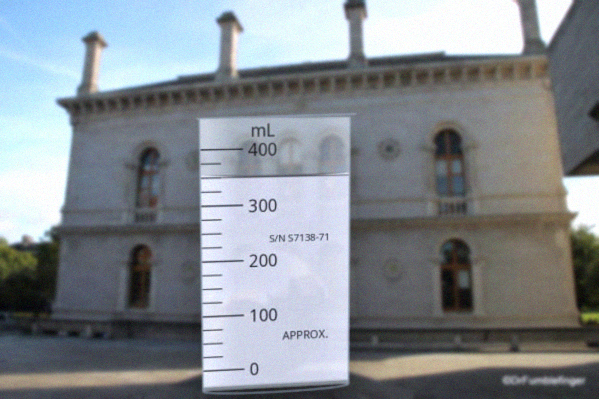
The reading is 350; mL
